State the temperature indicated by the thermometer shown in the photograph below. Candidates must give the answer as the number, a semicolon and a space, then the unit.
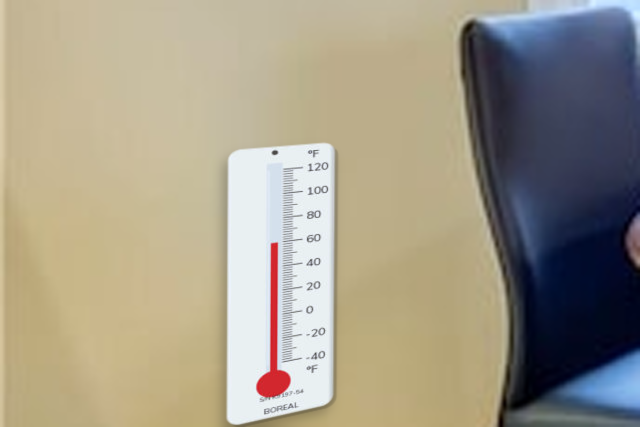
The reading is 60; °F
